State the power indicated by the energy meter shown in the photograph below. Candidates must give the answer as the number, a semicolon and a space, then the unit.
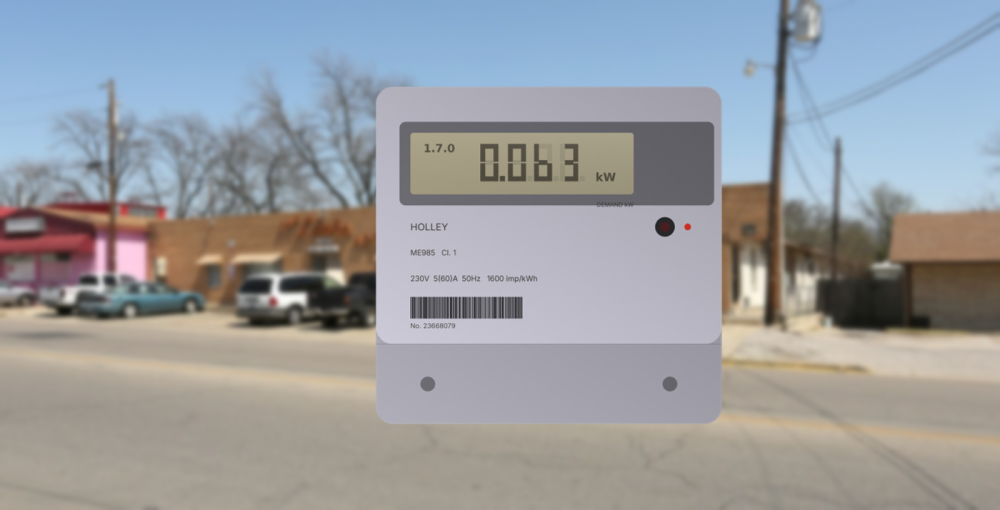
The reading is 0.063; kW
